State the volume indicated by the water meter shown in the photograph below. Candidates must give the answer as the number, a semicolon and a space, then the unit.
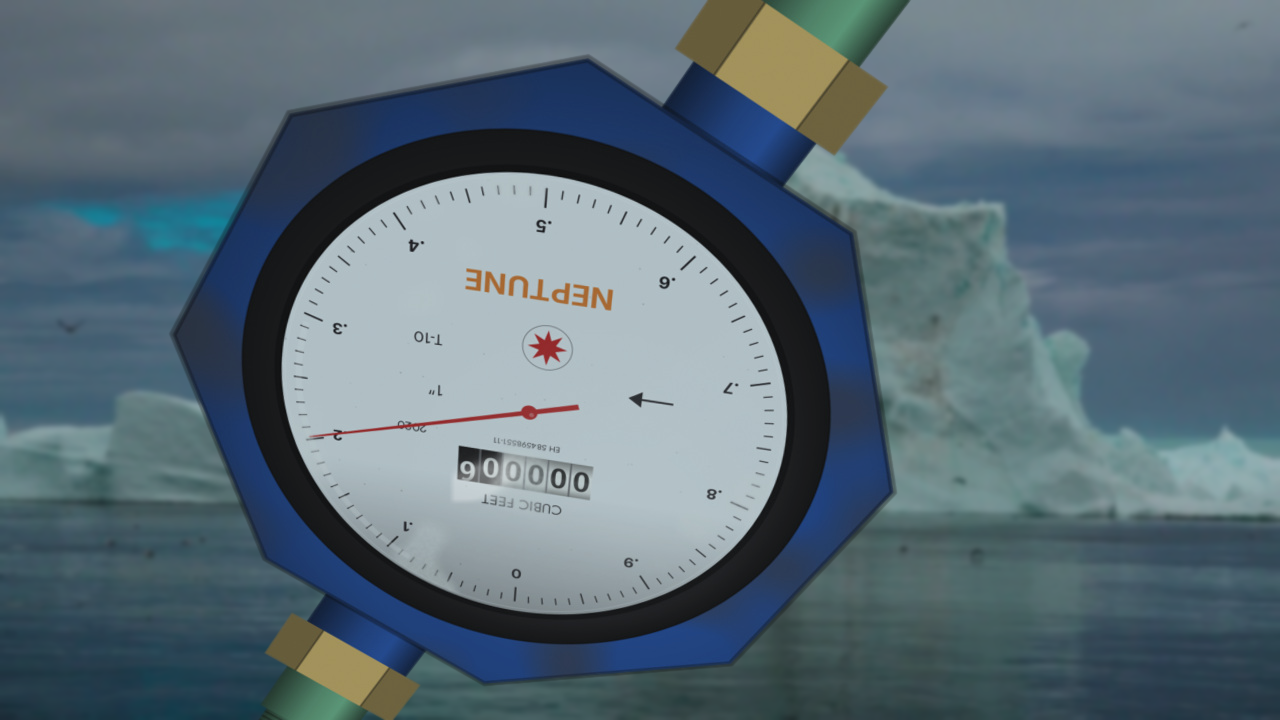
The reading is 6.20; ft³
